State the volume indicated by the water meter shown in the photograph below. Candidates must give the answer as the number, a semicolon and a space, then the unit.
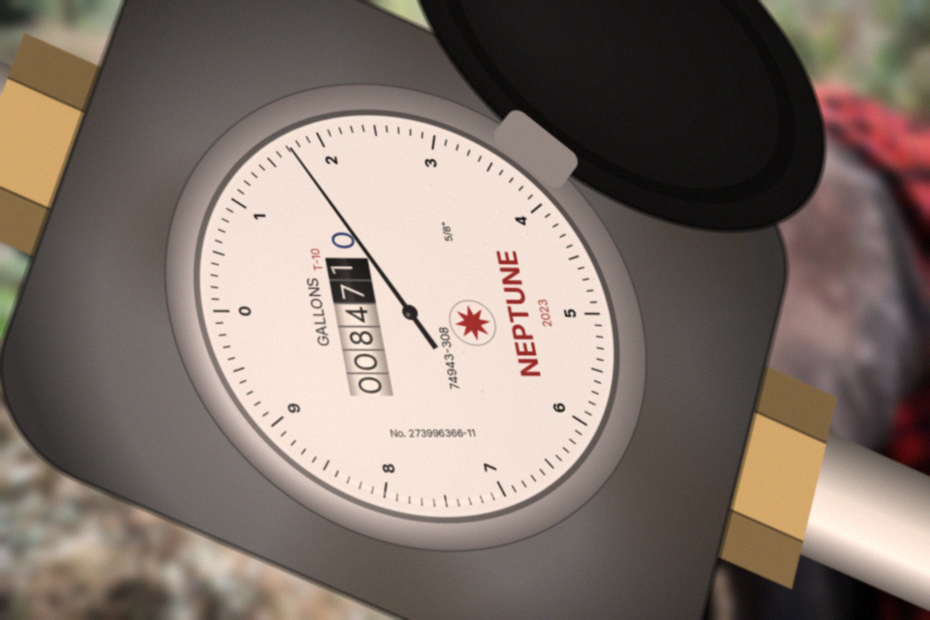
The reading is 84711.7; gal
